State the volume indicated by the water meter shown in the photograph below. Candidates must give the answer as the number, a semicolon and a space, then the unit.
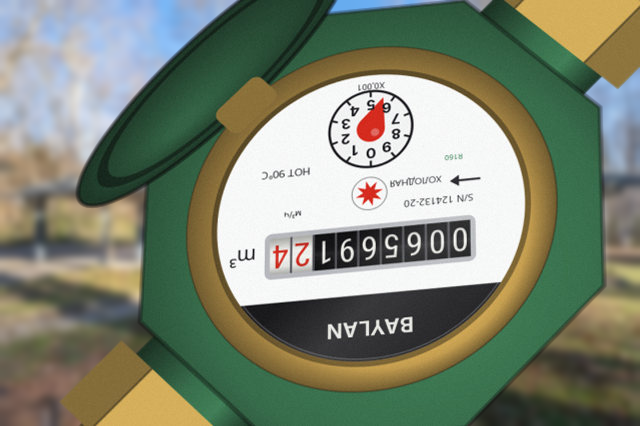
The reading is 65691.245; m³
